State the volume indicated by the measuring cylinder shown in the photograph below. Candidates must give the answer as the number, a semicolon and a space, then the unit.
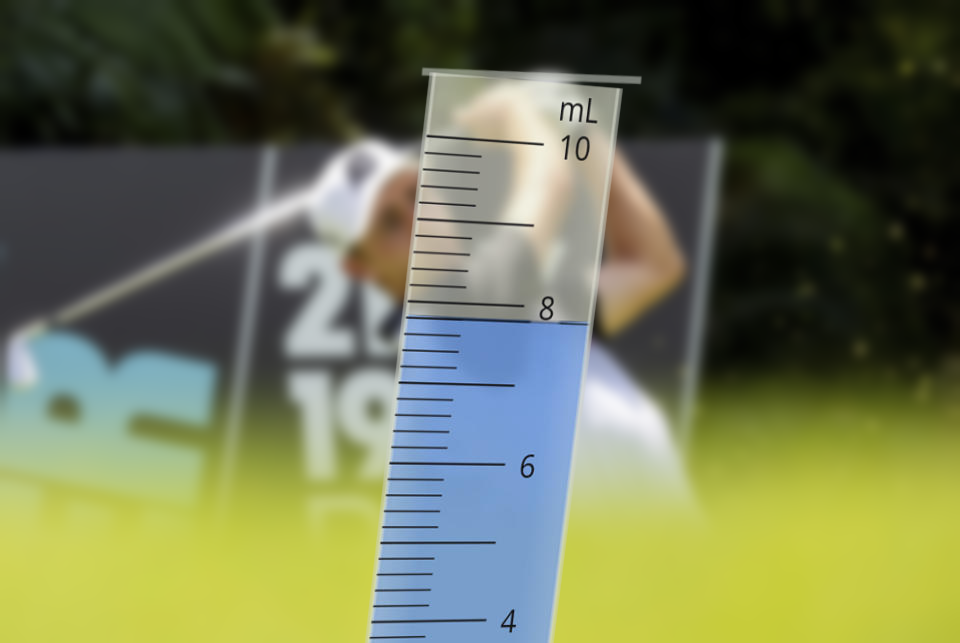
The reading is 7.8; mL
